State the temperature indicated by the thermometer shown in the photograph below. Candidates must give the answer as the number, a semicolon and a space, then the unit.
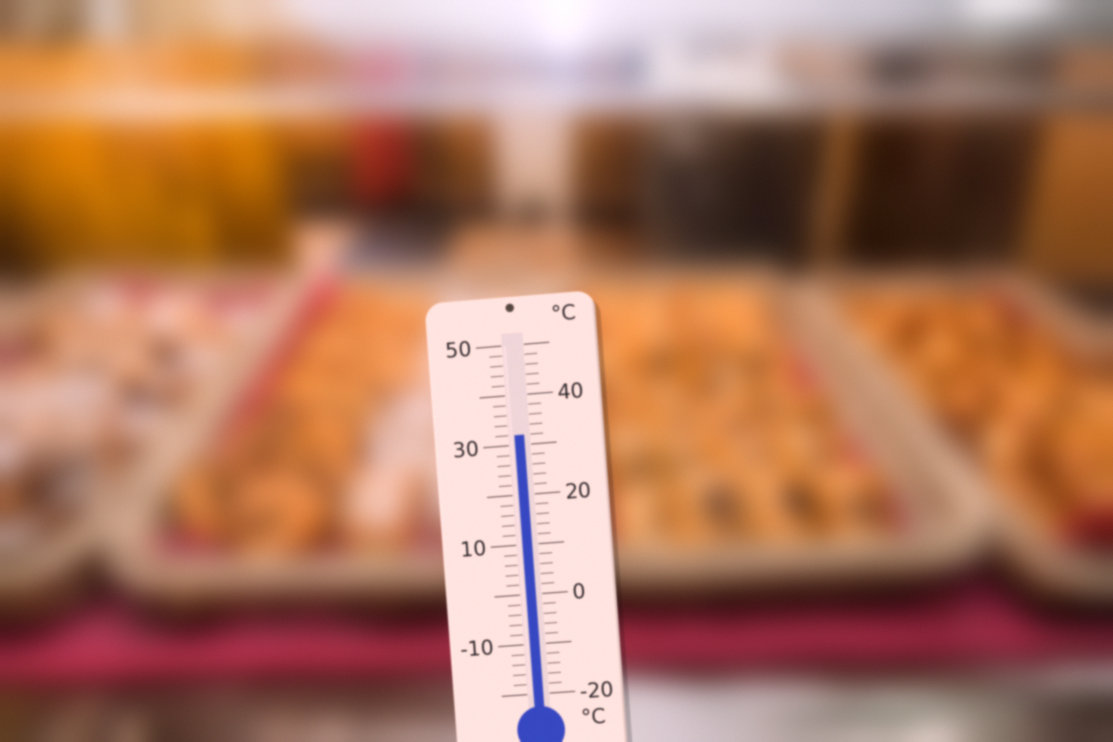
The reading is 32; °C
